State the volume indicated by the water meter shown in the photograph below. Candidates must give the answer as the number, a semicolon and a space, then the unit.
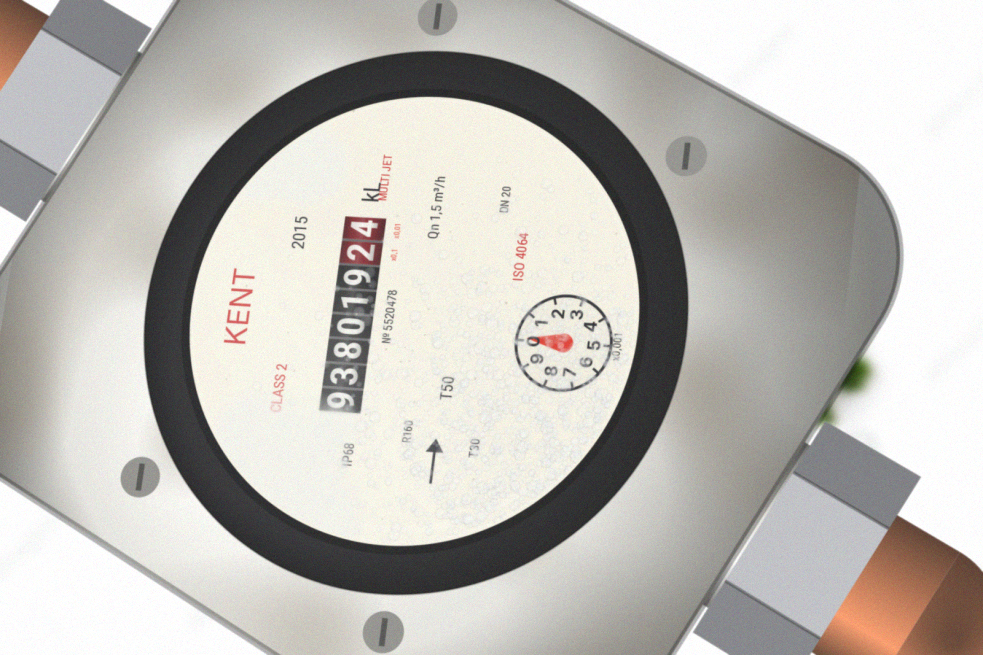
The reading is 938019.240; kL
